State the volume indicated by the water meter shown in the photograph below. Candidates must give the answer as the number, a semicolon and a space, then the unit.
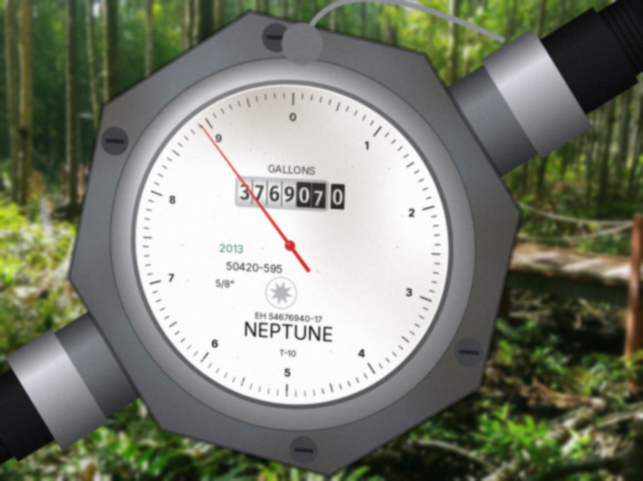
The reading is 3769068.9; gal
